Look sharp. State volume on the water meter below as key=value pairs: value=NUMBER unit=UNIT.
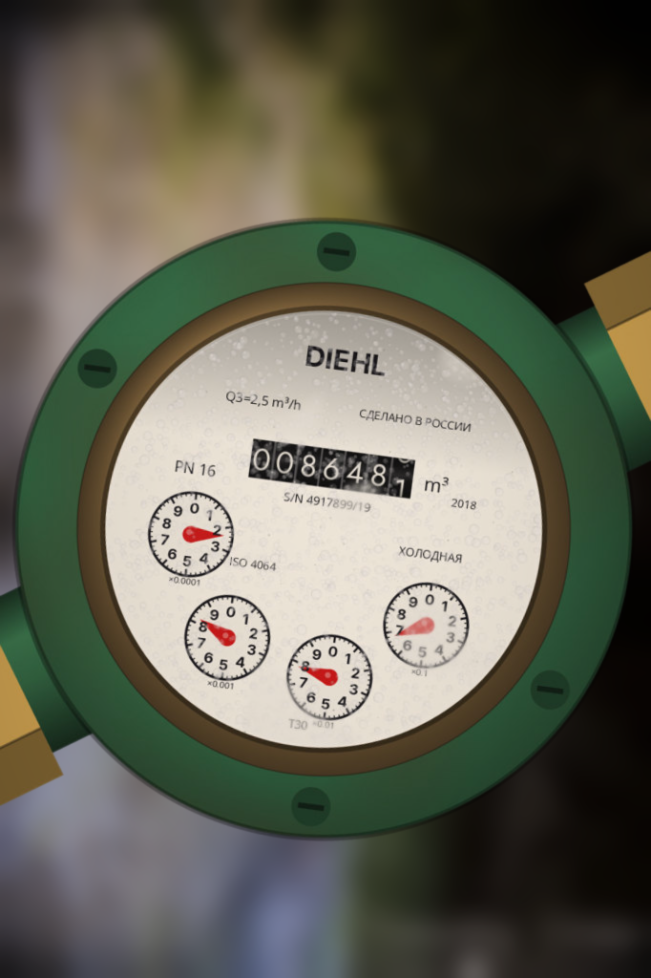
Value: value=86480.6782 unit=m³
